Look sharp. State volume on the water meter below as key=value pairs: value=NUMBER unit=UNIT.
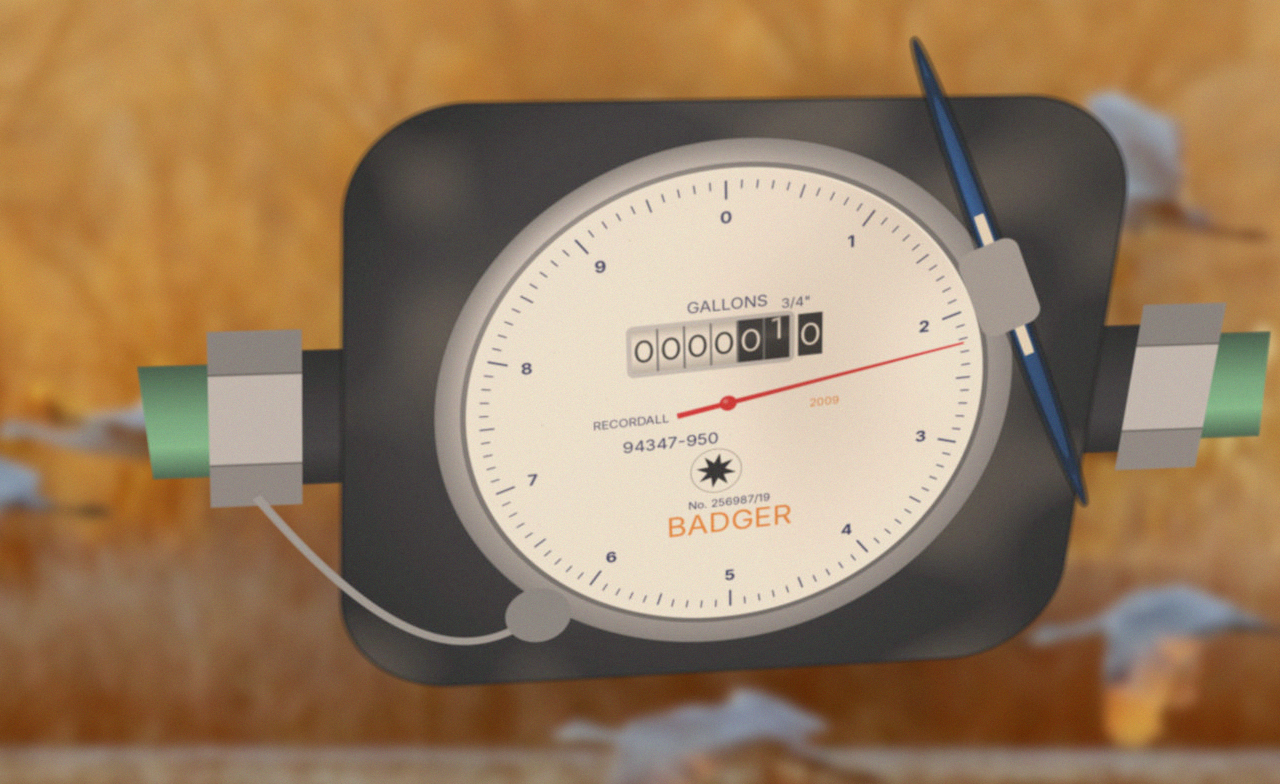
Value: value=12.2 unit=gal
